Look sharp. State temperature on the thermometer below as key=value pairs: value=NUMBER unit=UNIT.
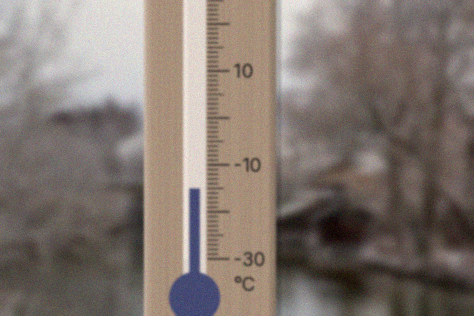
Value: value=-15 unit=°C
